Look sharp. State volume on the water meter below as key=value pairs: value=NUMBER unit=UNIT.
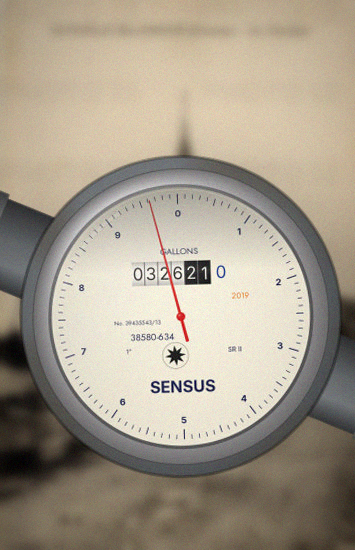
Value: value=326209.6 unit=gal
